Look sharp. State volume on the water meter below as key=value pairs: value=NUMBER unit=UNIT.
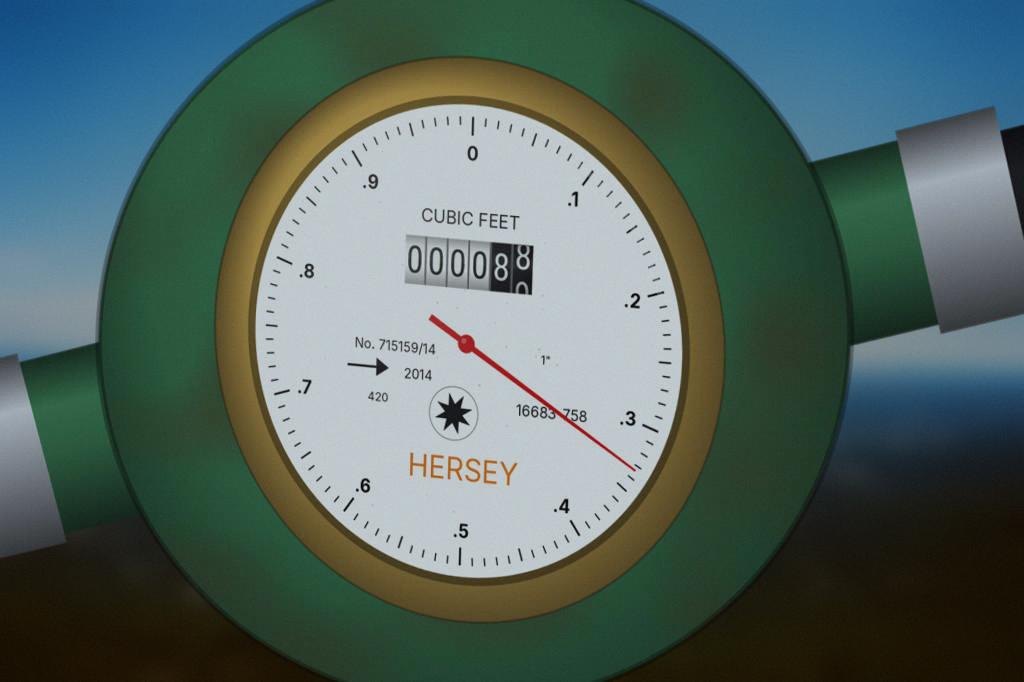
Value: value=88.33 unit=ft³
